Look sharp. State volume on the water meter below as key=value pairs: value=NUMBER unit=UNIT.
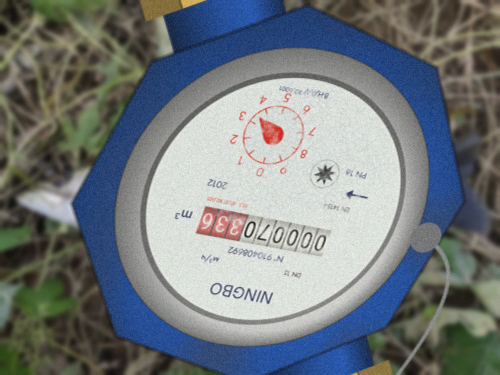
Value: value=70.3363 unit=m³
